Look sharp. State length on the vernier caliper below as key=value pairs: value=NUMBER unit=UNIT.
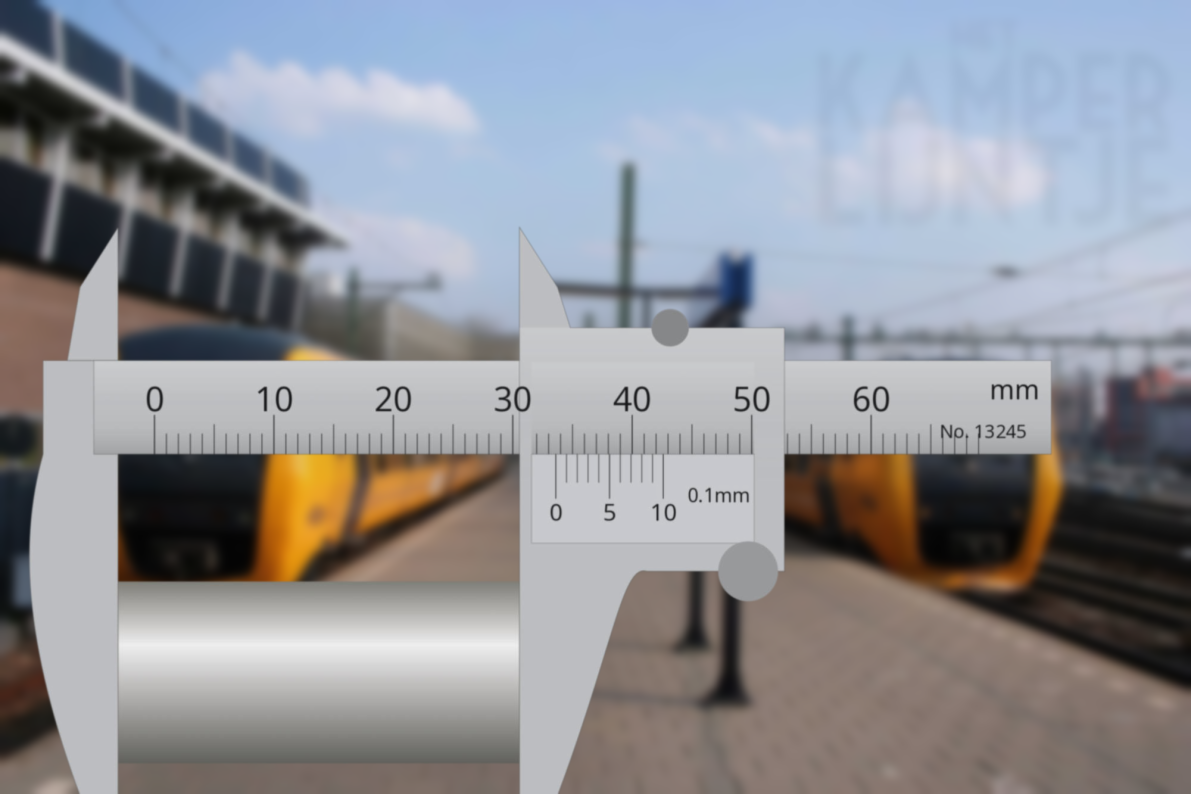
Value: value=33.6 unit=mm
